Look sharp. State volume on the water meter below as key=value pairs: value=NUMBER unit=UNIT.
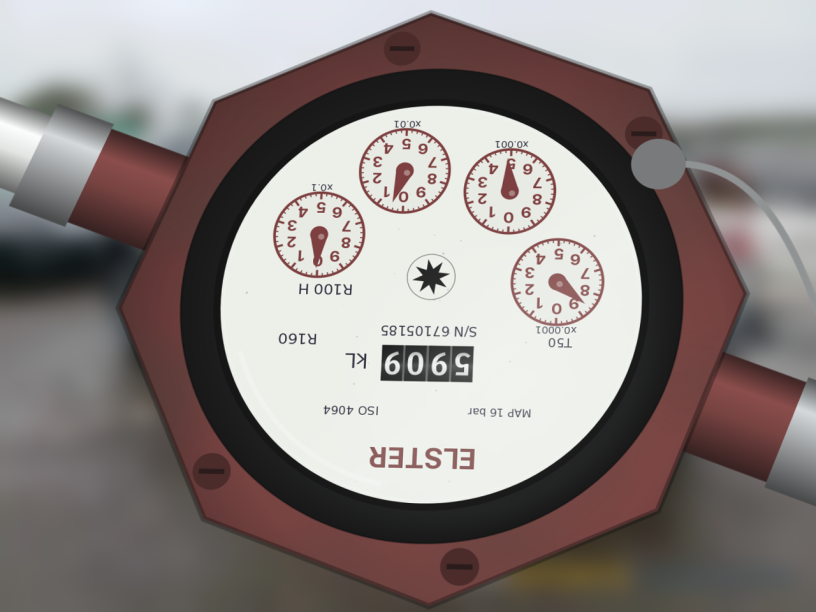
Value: value=5909.0048 unit=kL
